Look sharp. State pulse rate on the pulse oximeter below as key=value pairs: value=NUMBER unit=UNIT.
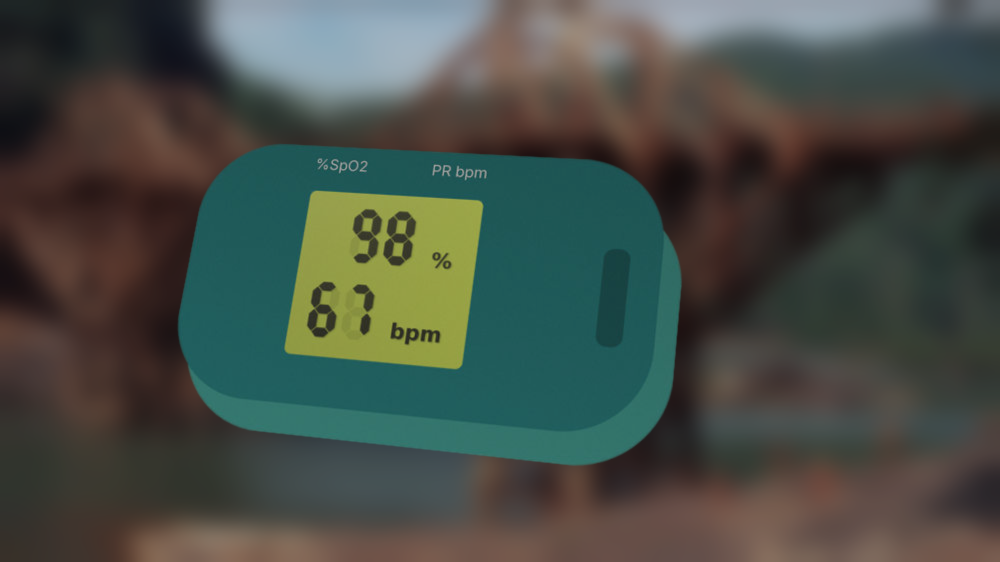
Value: value=67 unit=bpm
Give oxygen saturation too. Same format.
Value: value=98 unit=%
